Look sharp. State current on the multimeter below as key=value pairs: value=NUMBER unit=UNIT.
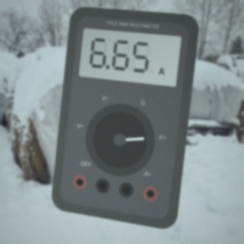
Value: value=6.65 unit=A
